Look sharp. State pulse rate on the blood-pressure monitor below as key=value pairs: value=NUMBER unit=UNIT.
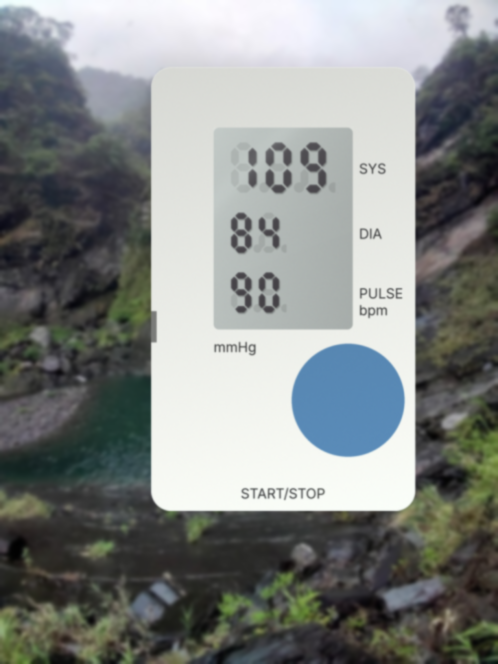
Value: value=90 unit=bpm
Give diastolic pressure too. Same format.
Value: value=84 unit=mmHg
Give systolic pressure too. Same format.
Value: value=109 unit=mmHg
